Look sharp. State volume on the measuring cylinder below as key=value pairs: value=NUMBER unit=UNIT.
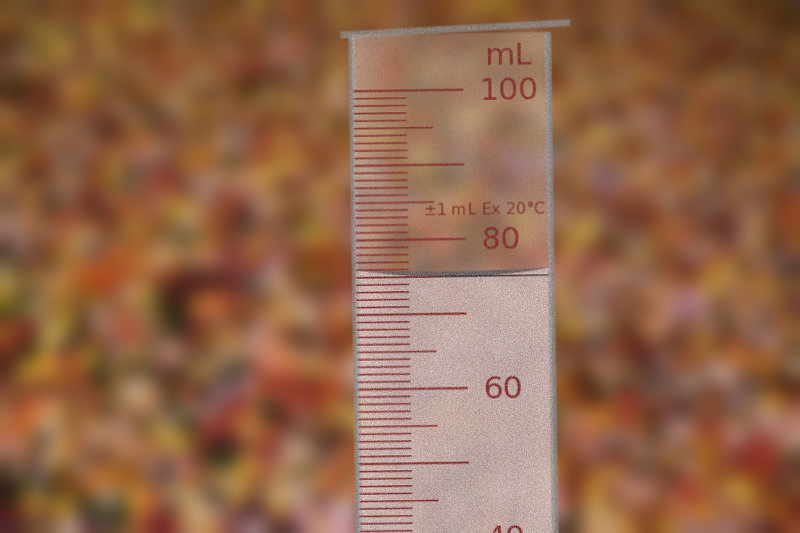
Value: value=75 unit=mL
